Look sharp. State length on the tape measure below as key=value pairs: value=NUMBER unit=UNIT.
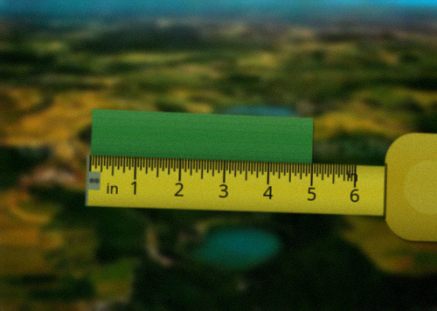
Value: value=5 unit=in
